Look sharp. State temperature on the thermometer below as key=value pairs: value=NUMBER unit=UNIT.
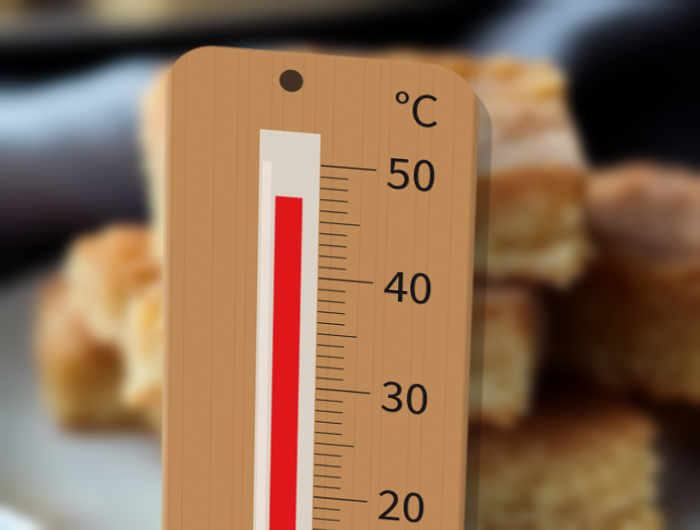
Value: value=47 unit=°C
